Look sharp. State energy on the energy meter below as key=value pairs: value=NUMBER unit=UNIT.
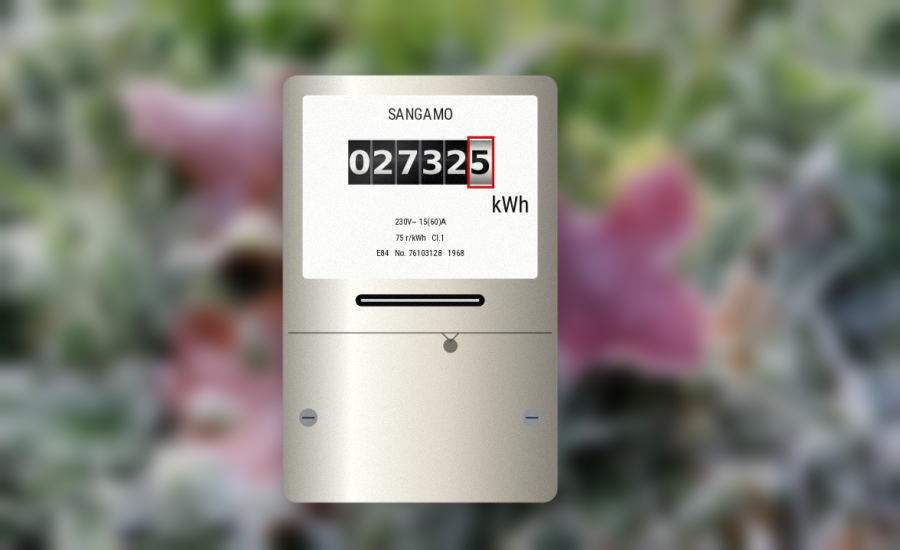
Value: value=2732.5 unit=kWh
